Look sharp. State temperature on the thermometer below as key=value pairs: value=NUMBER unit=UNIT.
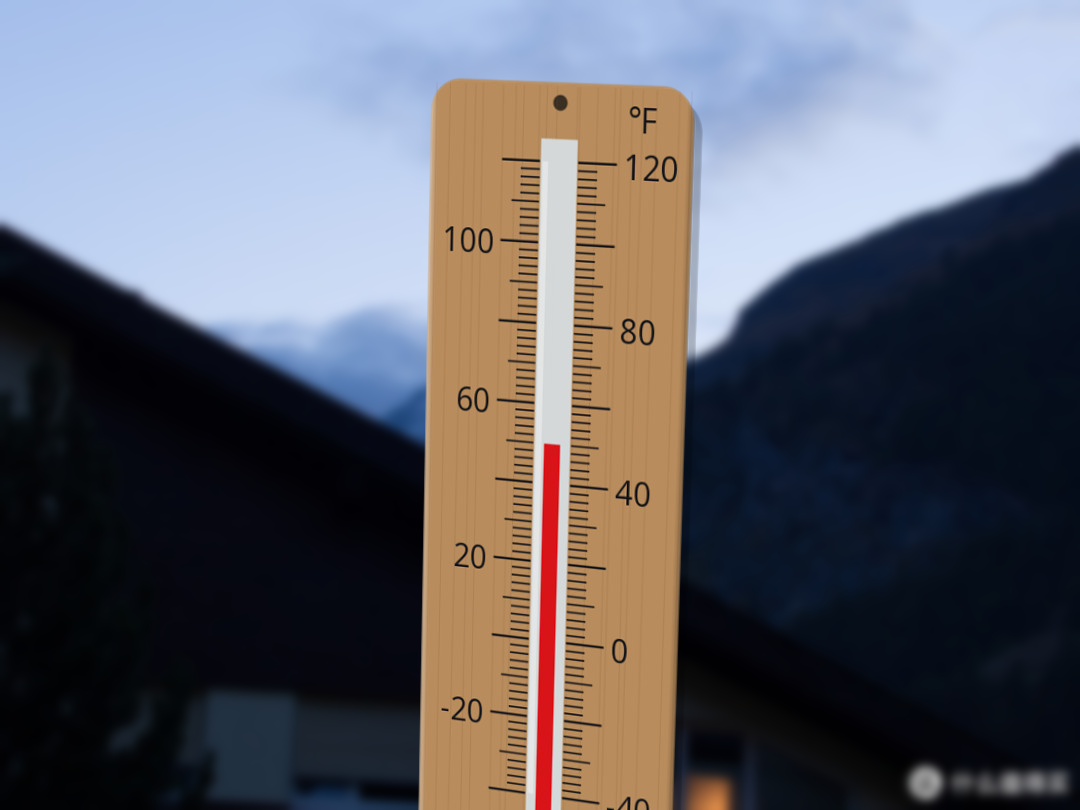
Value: value=50 unit=°F
